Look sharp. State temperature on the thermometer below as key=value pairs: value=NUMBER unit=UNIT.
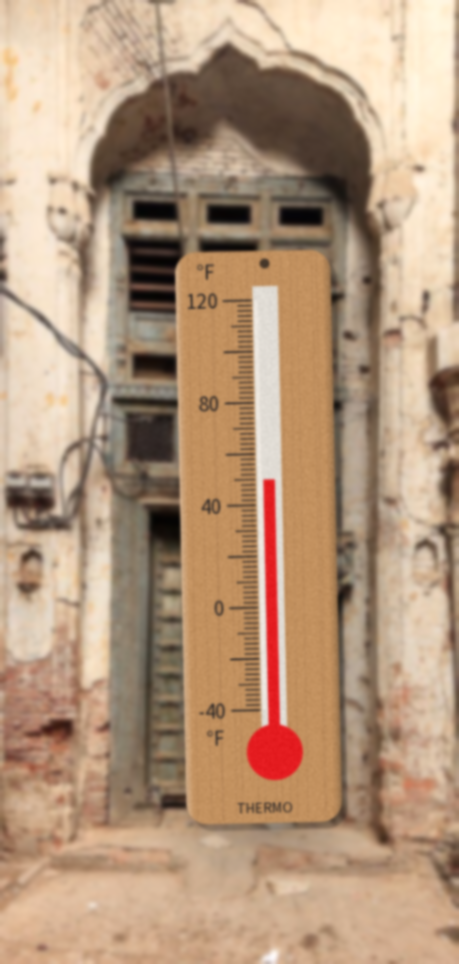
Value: value=50 unit=°F
